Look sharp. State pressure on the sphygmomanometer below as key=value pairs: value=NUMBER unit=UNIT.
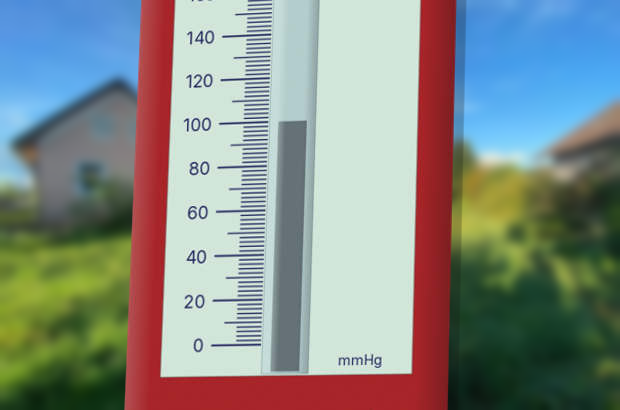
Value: value=100 unit=mmHg
